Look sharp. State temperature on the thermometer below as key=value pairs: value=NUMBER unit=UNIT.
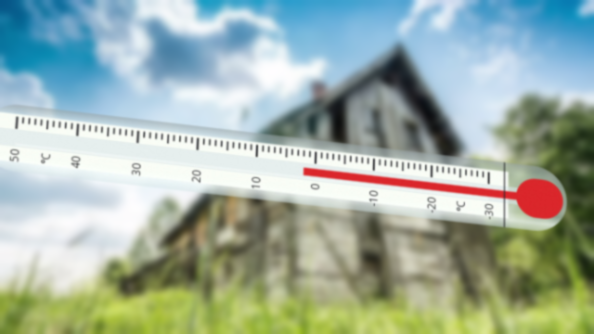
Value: value=2 unit=°C
